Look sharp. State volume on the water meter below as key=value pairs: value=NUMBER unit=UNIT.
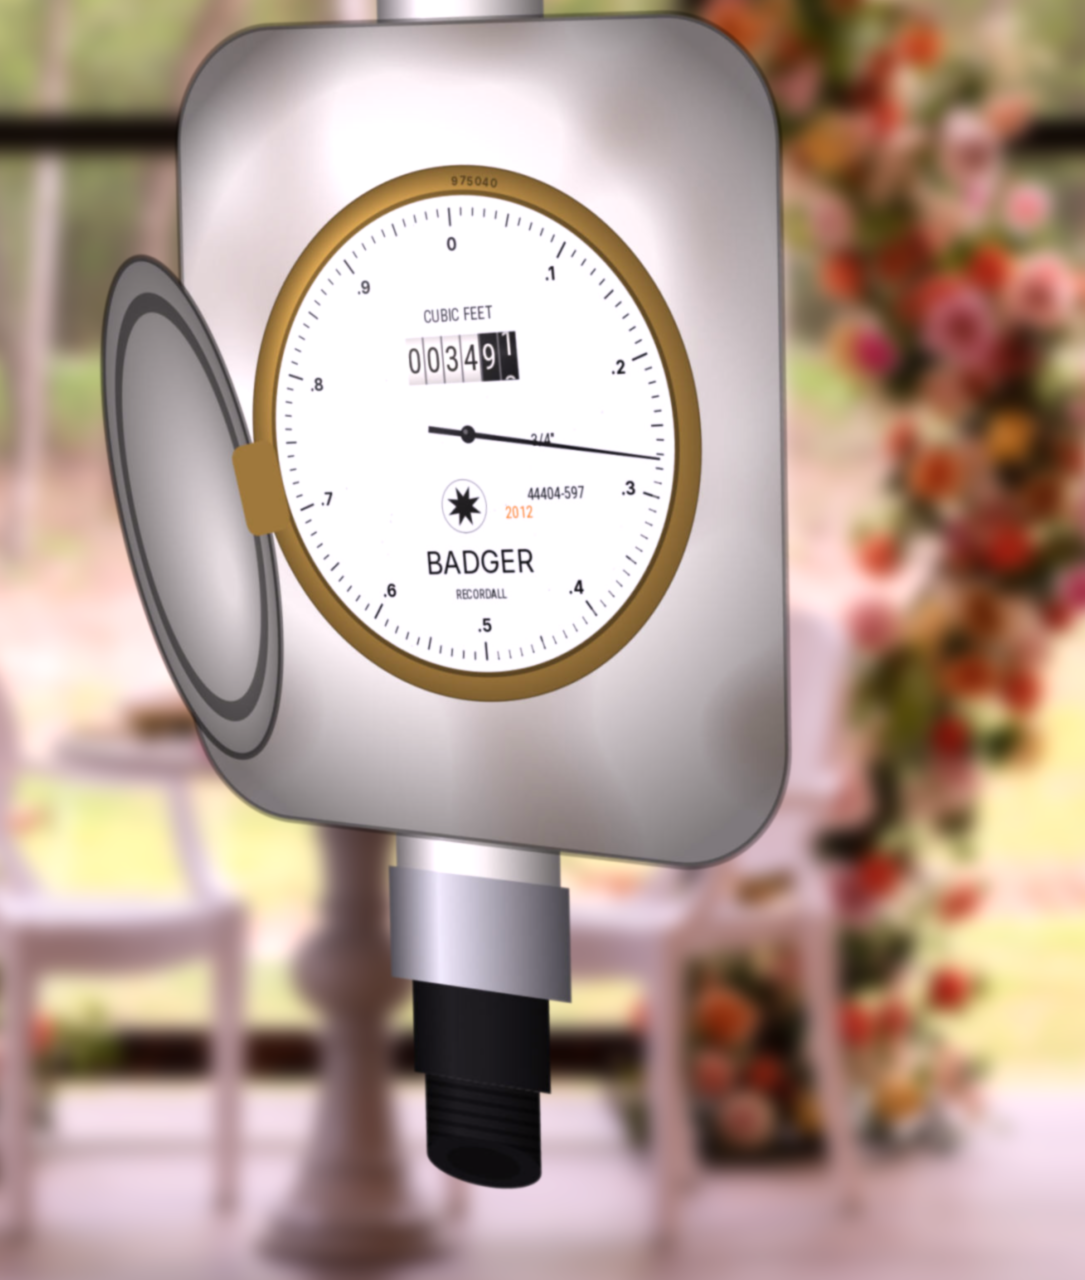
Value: value=3491.27 unit=ft³
